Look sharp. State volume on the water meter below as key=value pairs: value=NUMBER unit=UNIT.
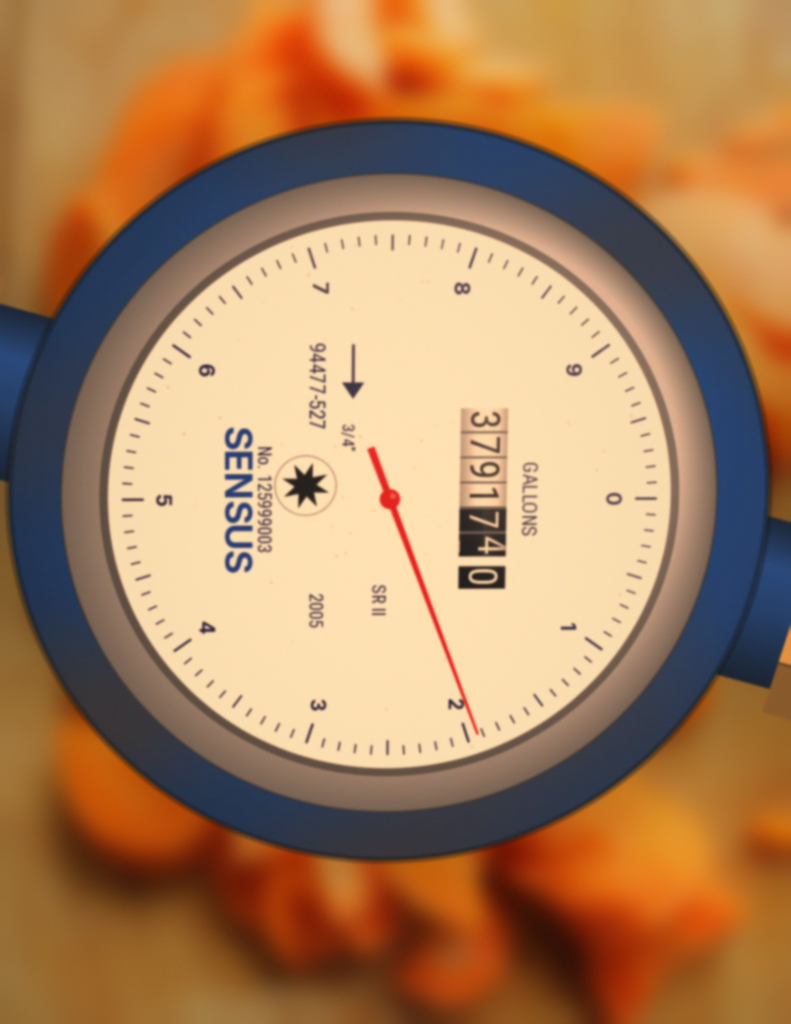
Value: value=3791741.9 unit=gal
